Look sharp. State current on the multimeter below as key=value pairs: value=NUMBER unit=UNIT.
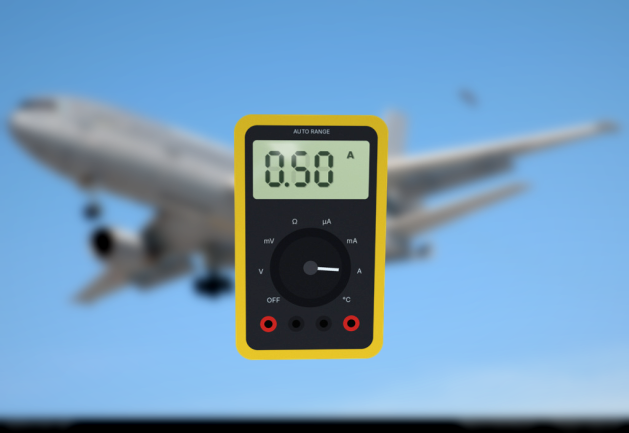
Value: value=0.50 unit=A
